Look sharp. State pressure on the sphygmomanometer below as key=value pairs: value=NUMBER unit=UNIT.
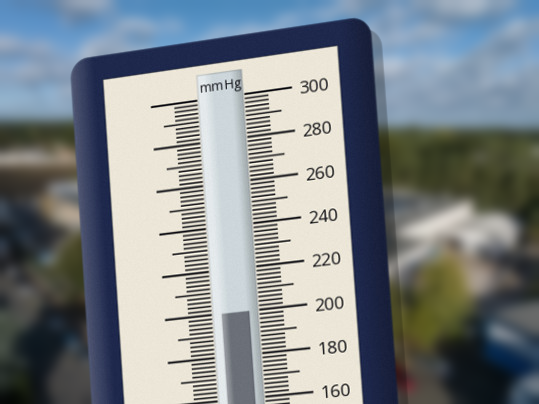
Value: value=200 unit=mmHg
